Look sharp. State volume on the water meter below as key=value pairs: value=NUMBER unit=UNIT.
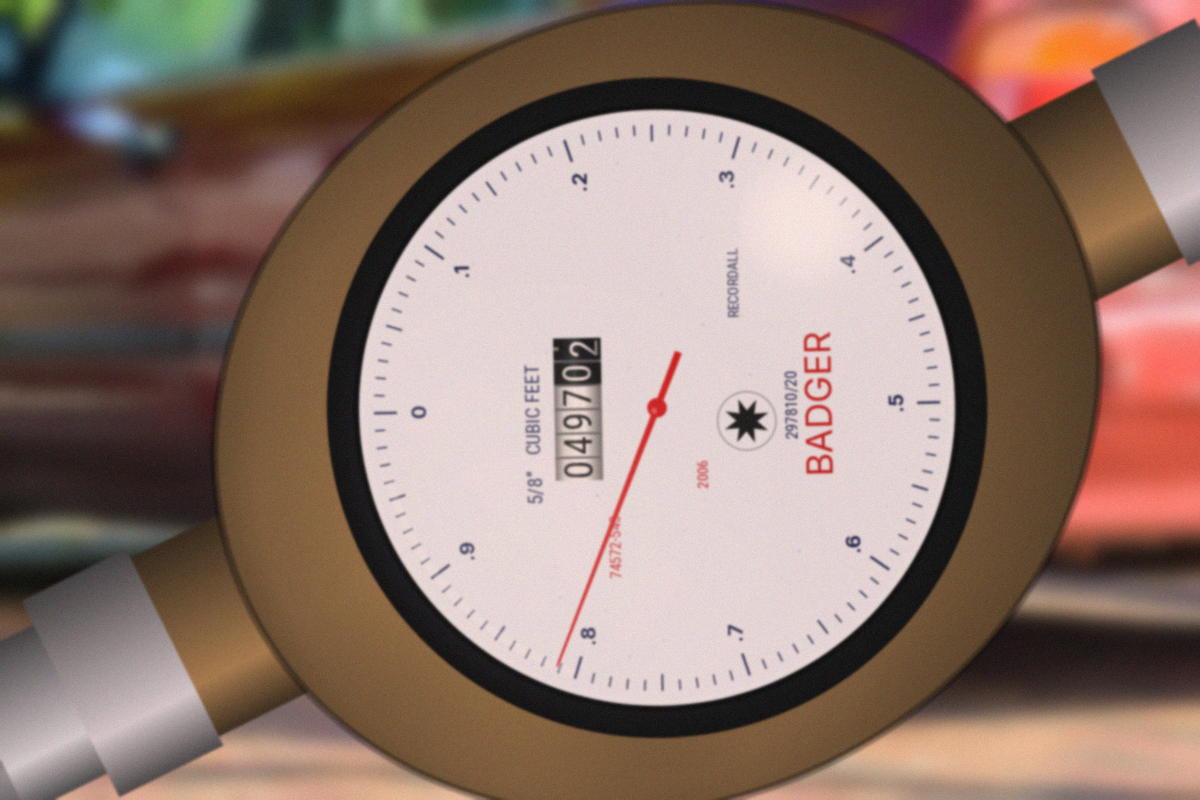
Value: value=49701.81 unit=ft³
